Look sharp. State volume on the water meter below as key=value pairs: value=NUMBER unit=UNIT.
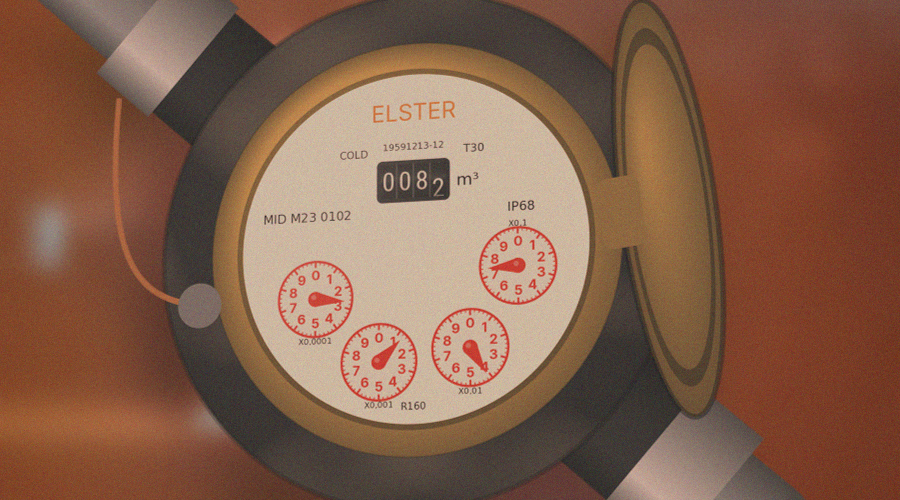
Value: value=81.7412 unit=m³
